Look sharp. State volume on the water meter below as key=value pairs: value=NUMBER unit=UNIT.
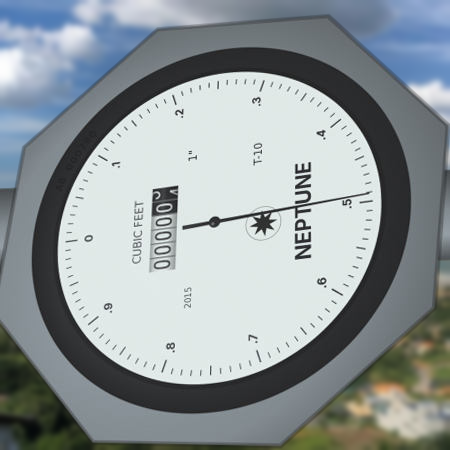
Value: value=3.49 unit=ft³
